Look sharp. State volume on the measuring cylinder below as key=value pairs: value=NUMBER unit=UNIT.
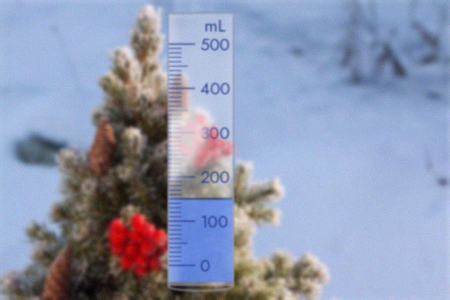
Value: value=150 unit=mL
